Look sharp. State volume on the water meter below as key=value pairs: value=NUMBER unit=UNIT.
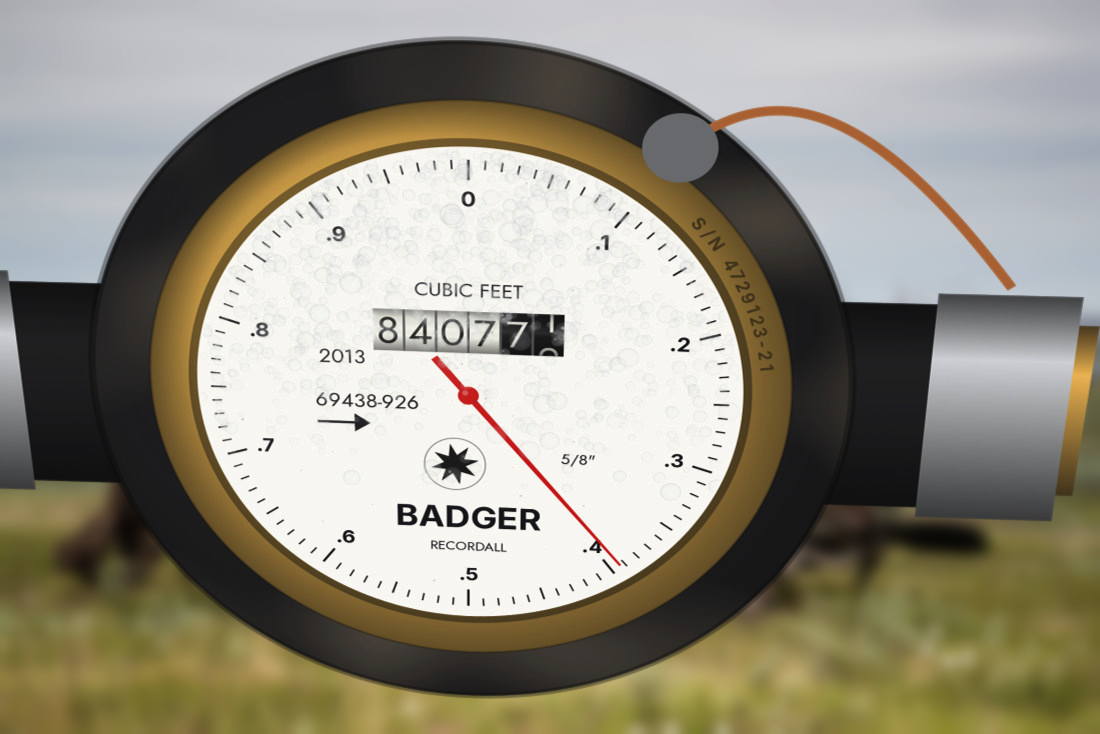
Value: value=840771.39 unit=ft³
